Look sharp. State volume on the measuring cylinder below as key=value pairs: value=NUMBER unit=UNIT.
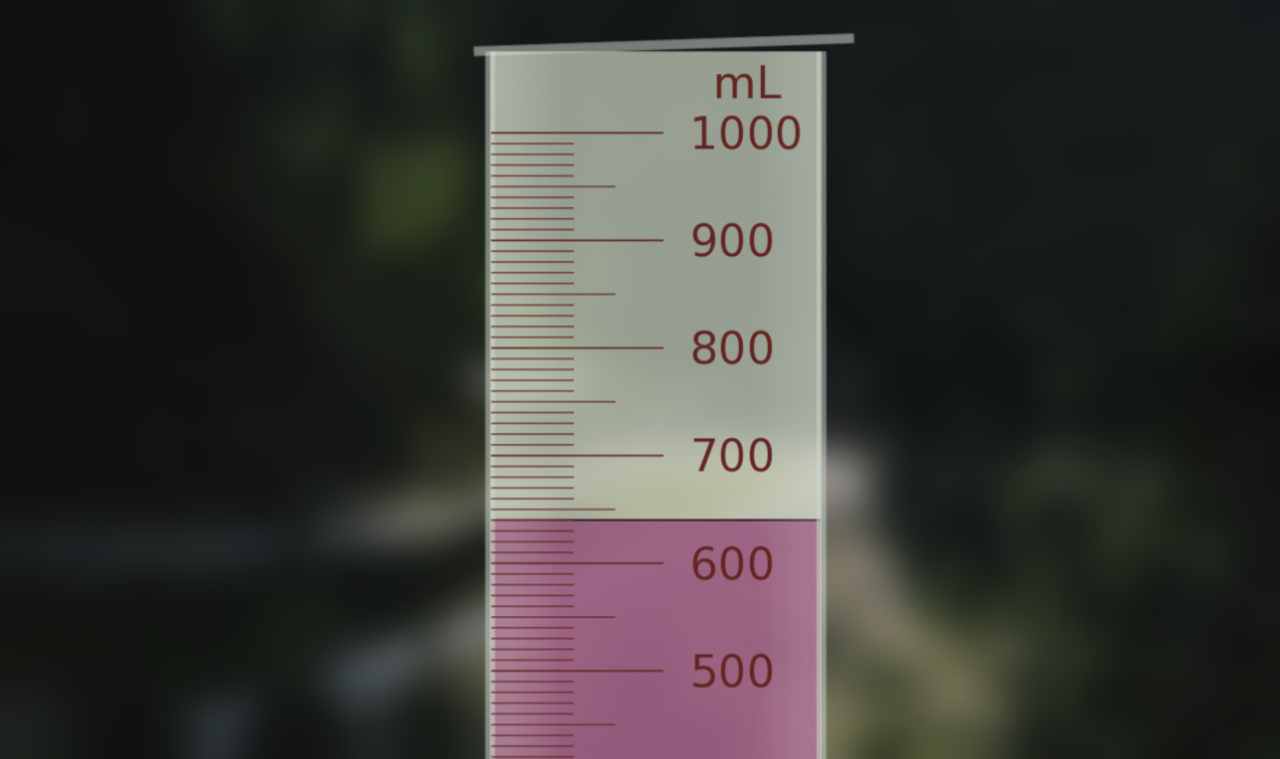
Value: value=640 unit=mL
